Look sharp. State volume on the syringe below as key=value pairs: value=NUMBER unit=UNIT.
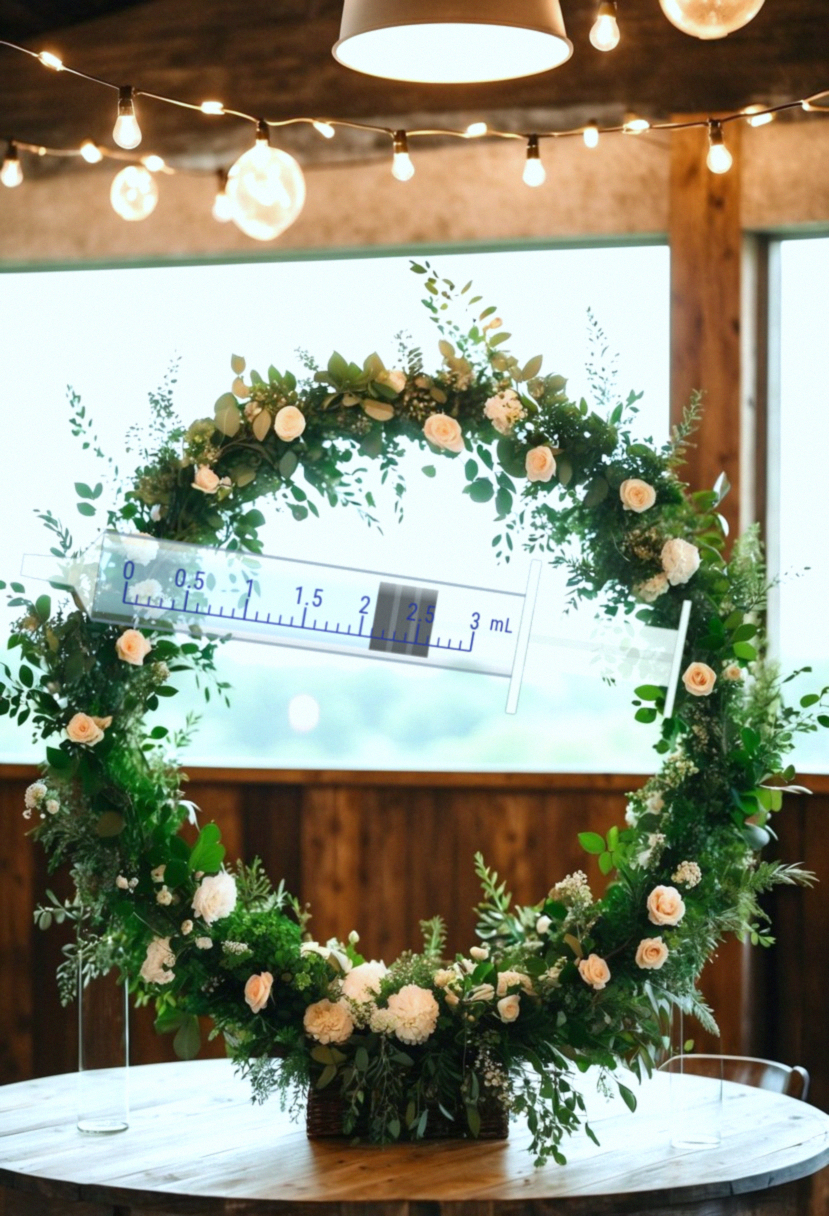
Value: value=2.1 unit=mL
